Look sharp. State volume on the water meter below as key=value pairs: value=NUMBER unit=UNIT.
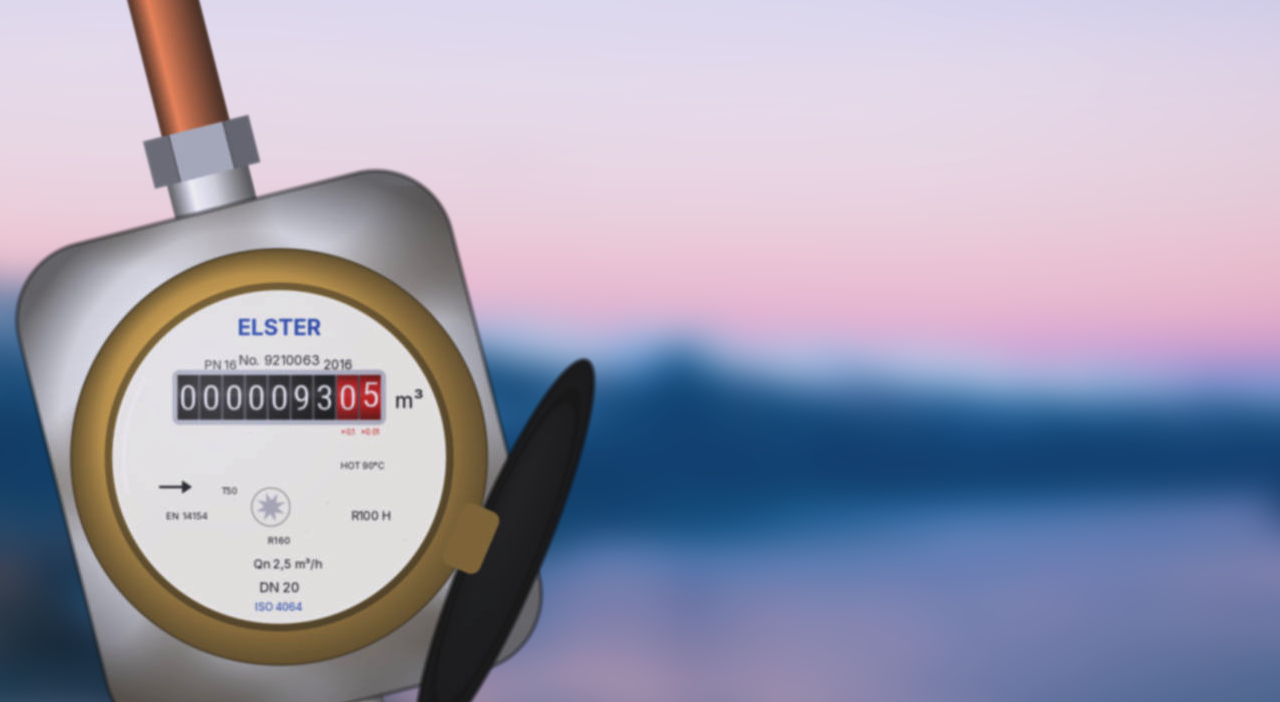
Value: value=93.05 unit=m³
